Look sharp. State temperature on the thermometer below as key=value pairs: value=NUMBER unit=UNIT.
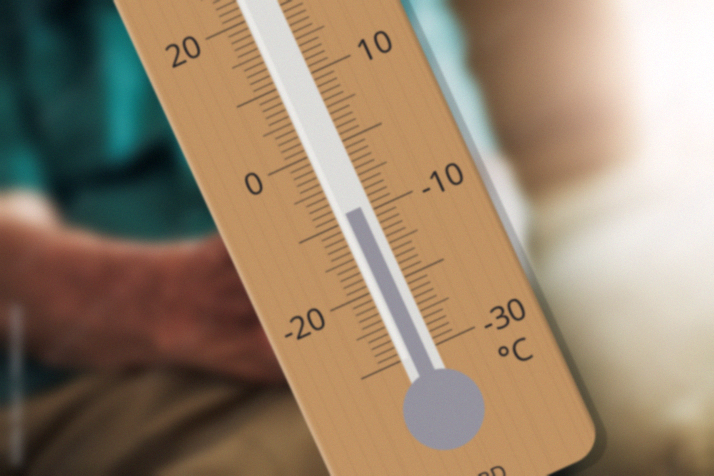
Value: value=-9 unit=°C
